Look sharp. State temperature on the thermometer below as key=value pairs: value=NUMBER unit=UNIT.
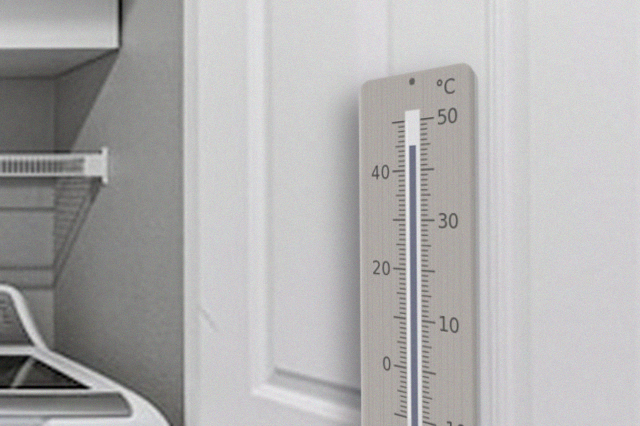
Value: value=45 unit=°C
